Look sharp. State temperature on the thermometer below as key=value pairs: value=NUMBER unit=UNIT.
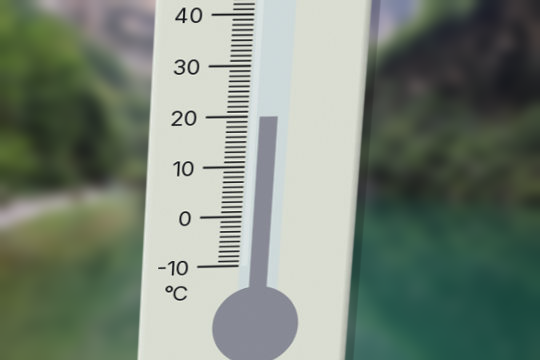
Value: value=20 unit=°C
